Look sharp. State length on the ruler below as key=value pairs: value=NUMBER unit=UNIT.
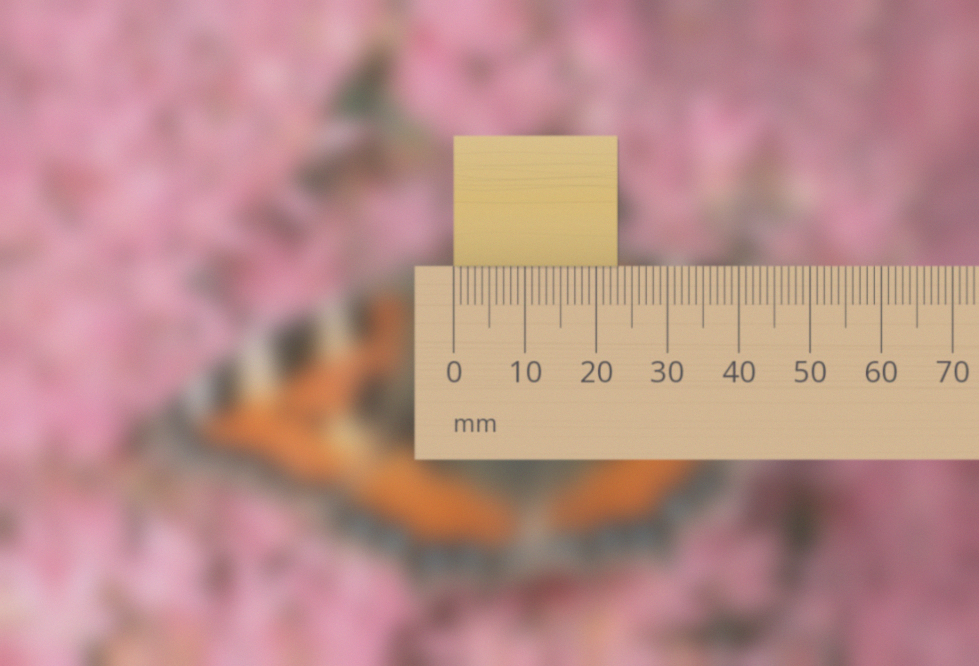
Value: value=23 unit=mm
